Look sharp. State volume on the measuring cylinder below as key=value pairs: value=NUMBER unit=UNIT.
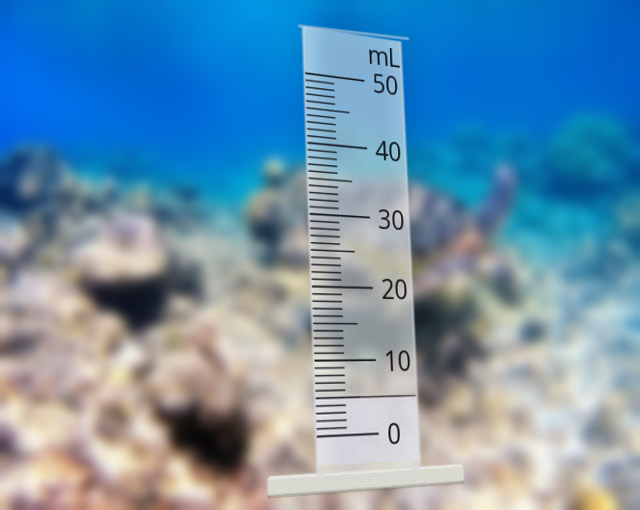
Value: value=5 unit=mL
